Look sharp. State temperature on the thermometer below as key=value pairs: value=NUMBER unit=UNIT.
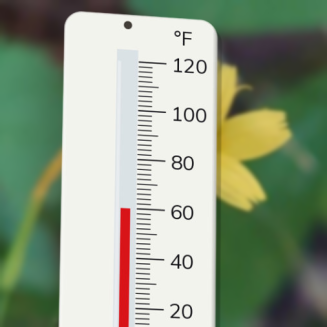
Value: value=60 unit=°F
